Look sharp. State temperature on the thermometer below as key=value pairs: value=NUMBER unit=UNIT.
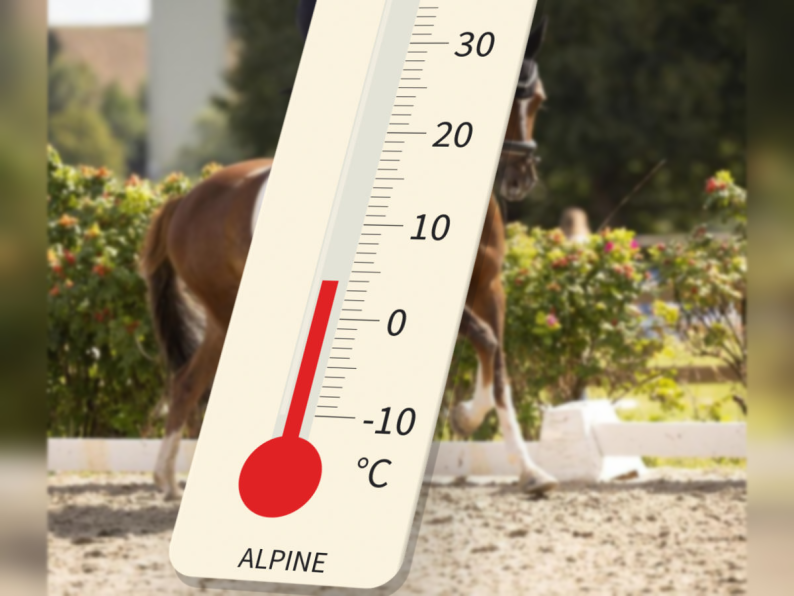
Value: value=4 unit=°C
